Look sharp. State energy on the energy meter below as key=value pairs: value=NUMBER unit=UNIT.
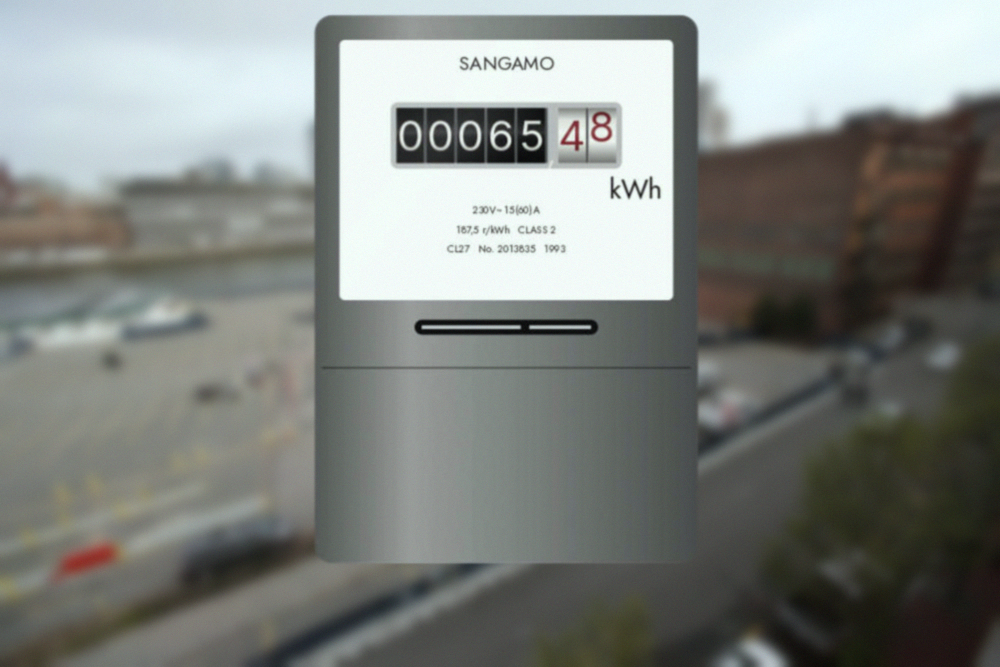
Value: value=65.48 unit=kWh
